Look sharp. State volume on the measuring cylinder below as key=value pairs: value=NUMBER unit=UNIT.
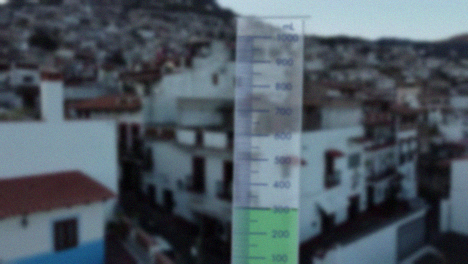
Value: value=300 unit=mL
